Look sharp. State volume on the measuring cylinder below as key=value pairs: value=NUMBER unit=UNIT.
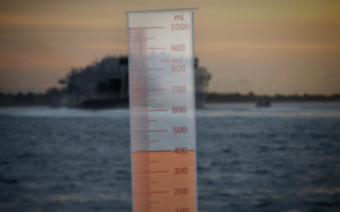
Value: value=400 unit=mL
